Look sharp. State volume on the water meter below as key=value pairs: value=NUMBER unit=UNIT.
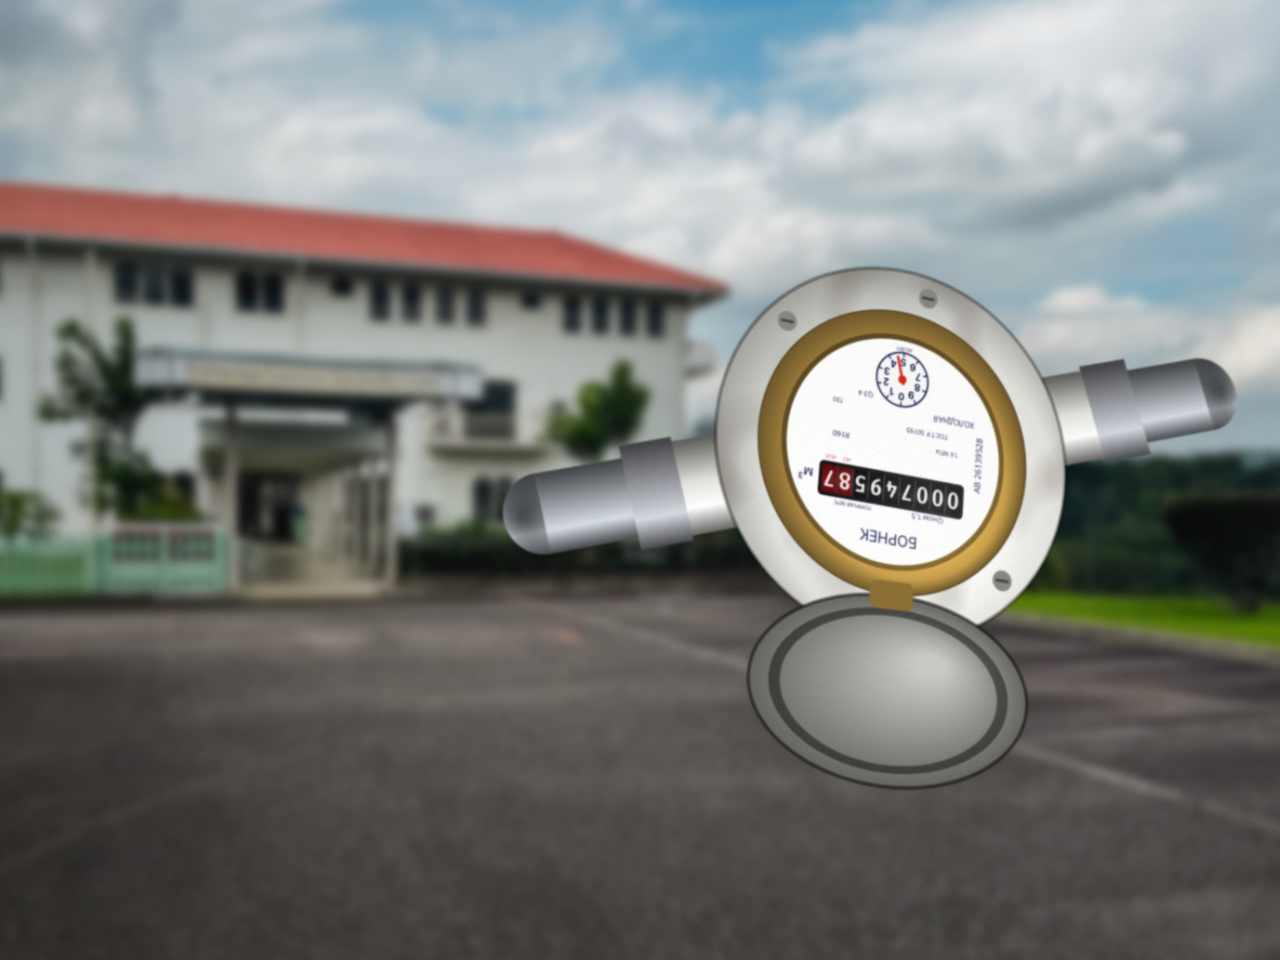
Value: value=7495.874 unit=m³
